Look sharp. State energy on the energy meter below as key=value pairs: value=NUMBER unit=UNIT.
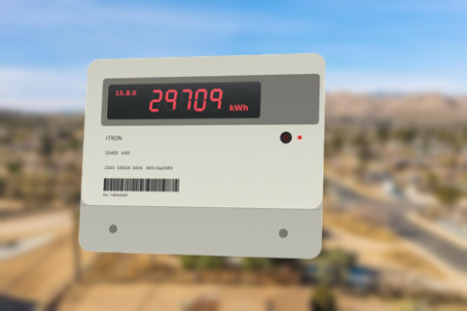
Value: value=29709 unit=kWh
